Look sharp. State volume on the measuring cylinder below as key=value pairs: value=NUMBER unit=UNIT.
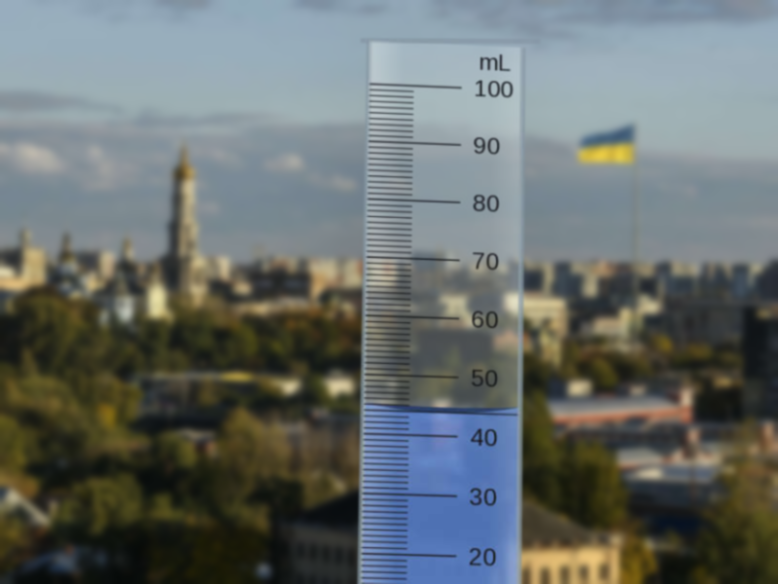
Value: value=44 unit=mL
